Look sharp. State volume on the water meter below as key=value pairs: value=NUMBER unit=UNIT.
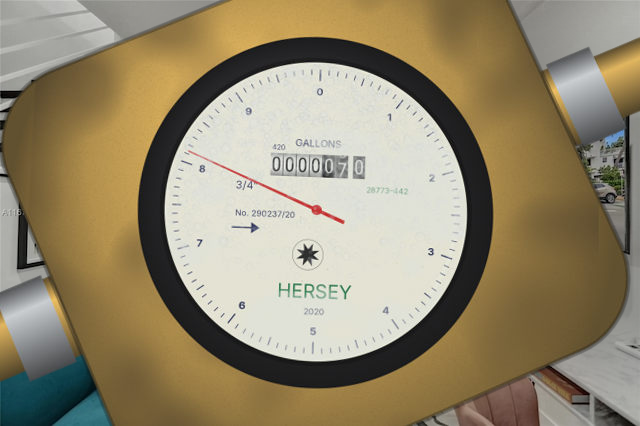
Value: value=68.1 unit=gal
